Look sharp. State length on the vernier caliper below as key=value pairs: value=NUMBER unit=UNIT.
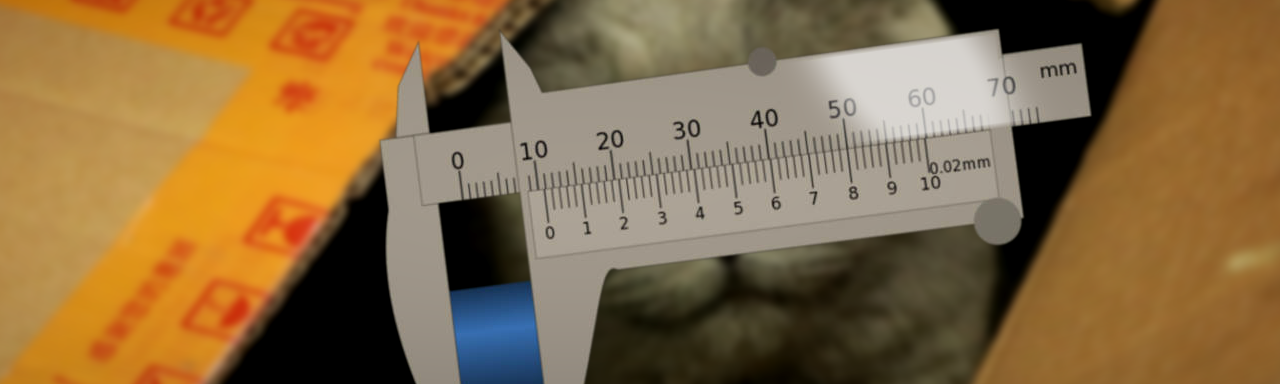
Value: value=10.8 unit=mm
